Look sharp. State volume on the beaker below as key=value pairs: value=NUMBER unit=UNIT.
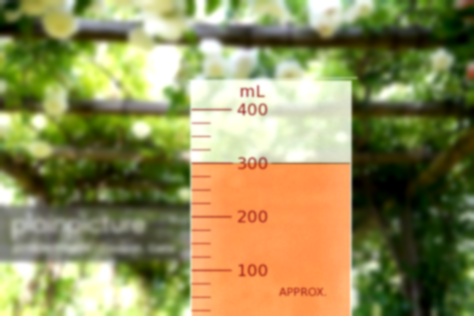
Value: value=300 unit=mL
